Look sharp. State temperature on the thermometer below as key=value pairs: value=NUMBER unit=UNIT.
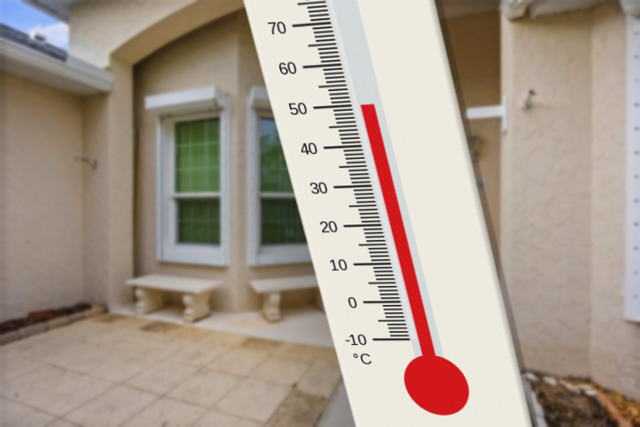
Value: value=50 unit=°C
